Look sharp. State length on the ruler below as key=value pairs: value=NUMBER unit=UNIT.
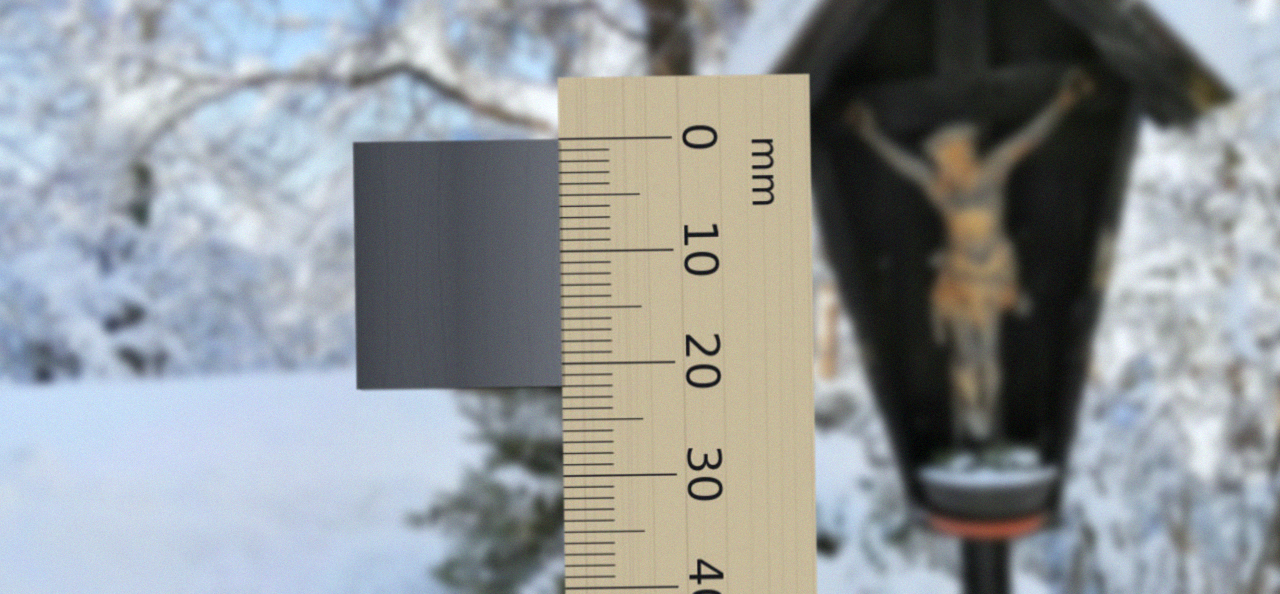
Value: value=22 unit=mm
